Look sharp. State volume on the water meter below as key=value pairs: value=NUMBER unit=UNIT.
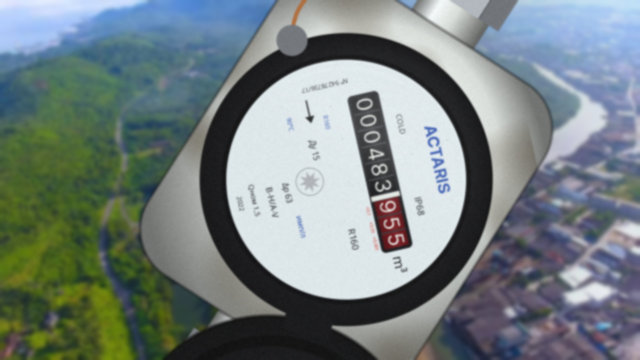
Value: value=483.955 unit=m³
